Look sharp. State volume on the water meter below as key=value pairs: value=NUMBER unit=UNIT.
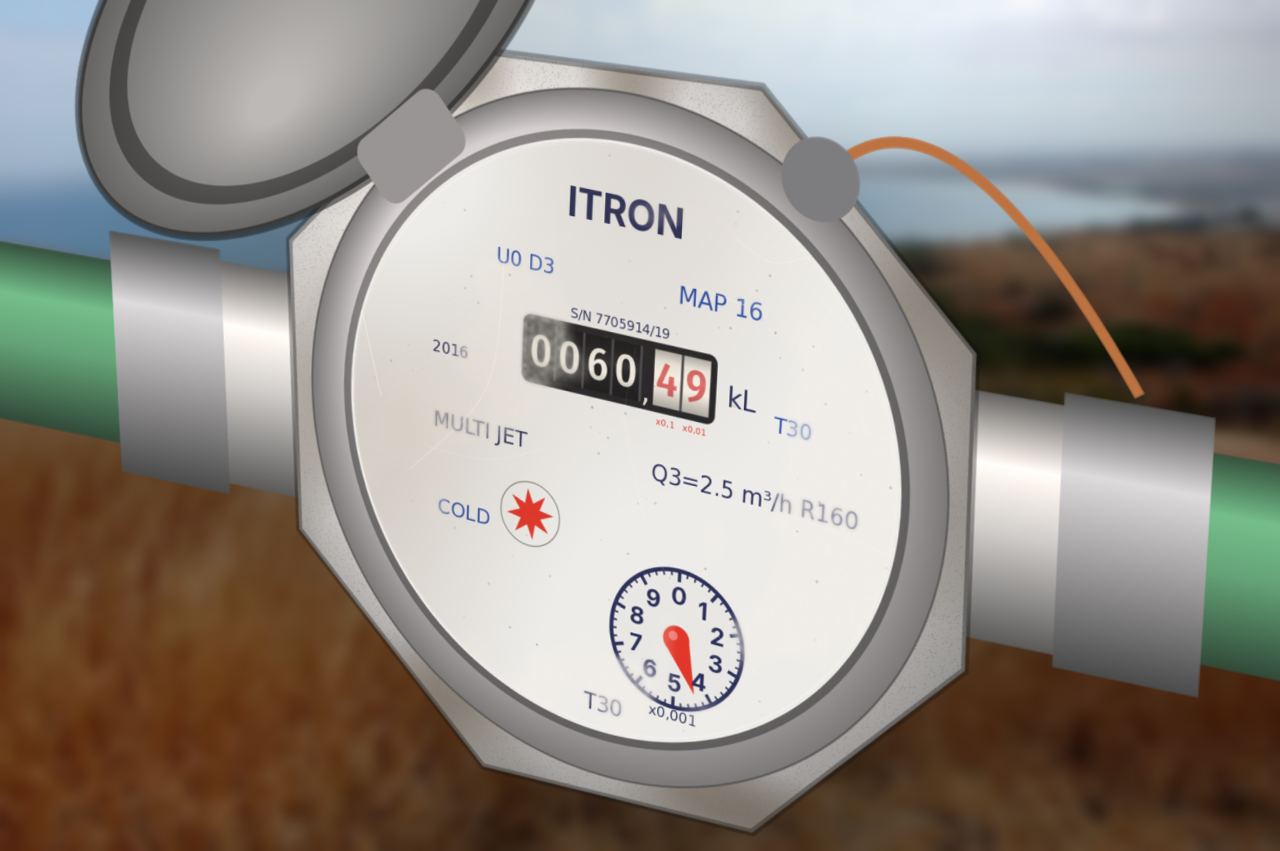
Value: value=60.494 unit=kL
